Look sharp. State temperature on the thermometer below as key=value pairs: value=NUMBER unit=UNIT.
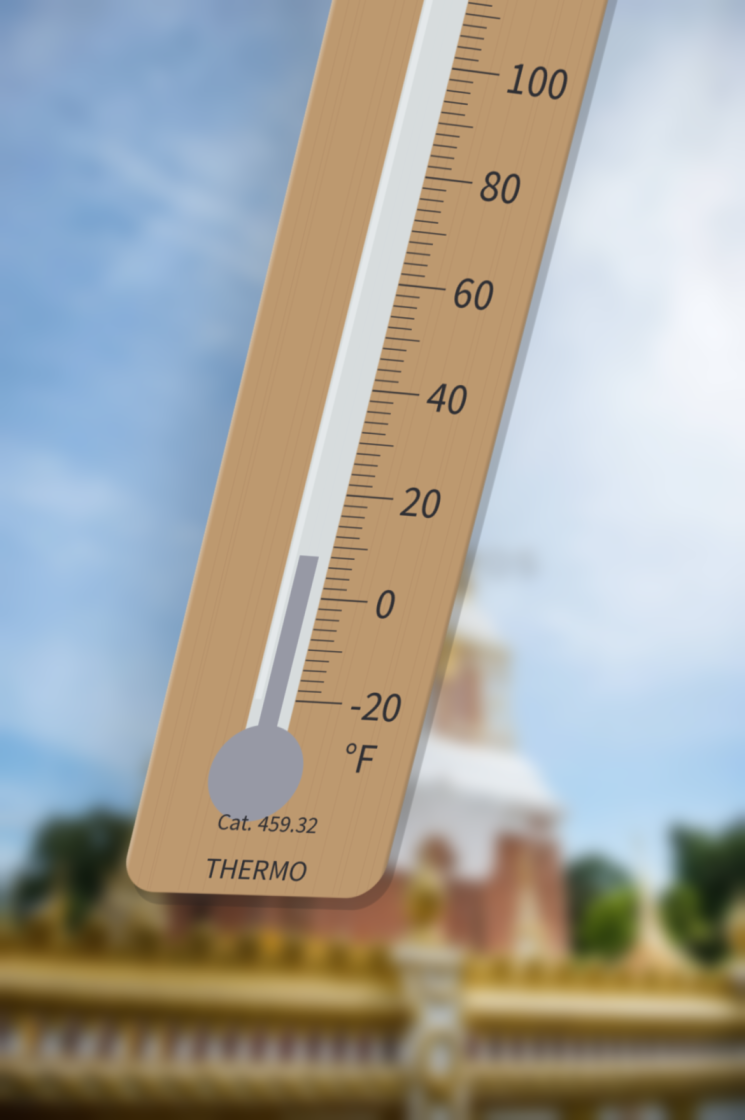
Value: value=8 unit=°F
